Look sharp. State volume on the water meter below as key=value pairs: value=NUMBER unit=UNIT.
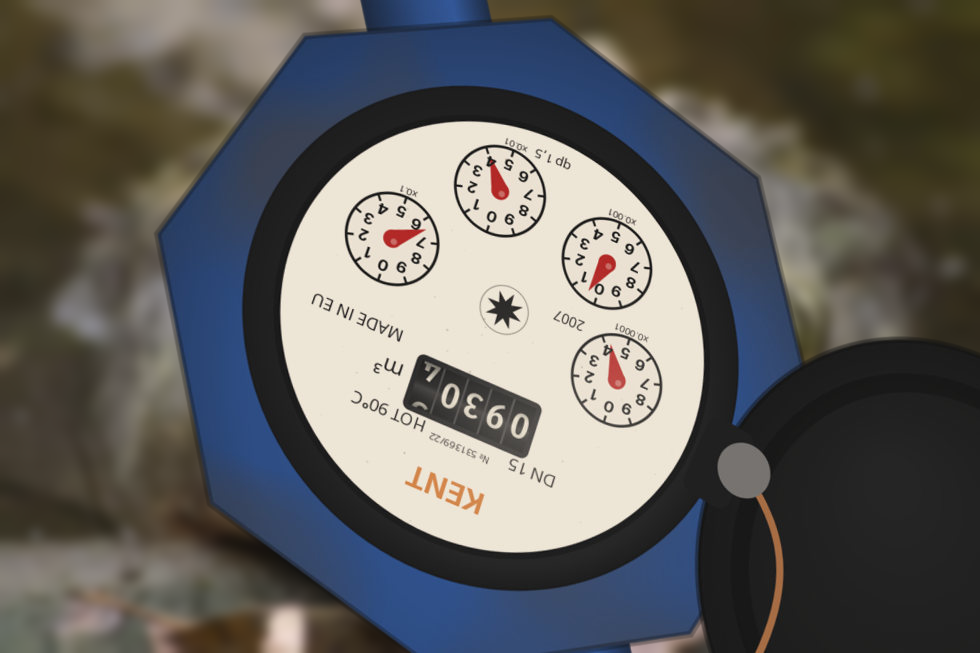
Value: value=9303.6404 unit=m³
